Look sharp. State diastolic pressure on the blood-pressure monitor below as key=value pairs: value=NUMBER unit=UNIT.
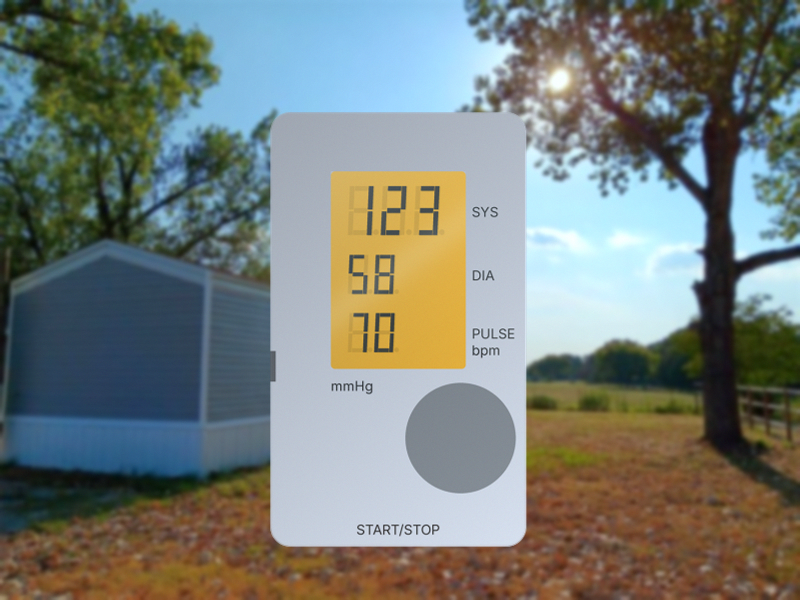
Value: value=58 unit=mmHg
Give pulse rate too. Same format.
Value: value=70 unit=bpm
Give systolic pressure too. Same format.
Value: value=123 unit=mmHg
